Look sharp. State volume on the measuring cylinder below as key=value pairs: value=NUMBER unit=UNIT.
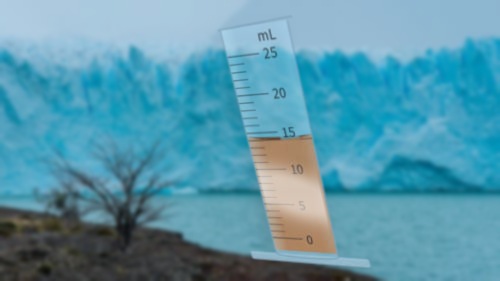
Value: value=14 unit=mL
